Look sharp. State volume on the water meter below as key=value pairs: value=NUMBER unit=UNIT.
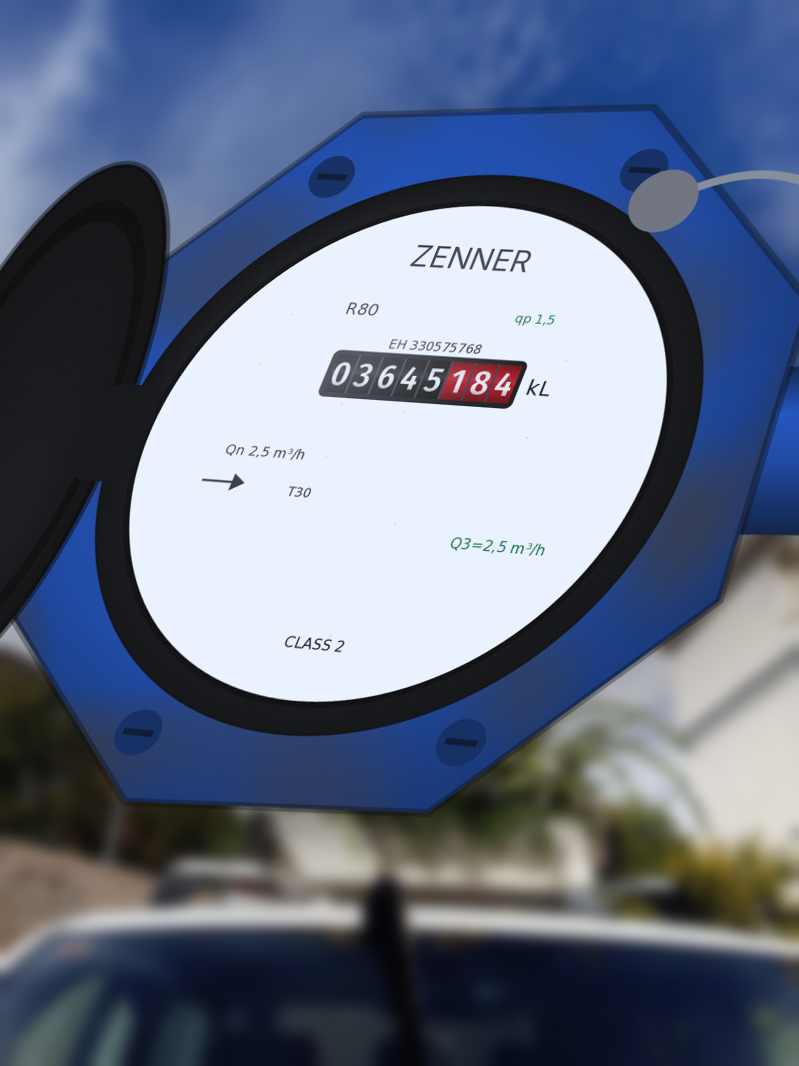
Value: value=3645.184 unit=kL
